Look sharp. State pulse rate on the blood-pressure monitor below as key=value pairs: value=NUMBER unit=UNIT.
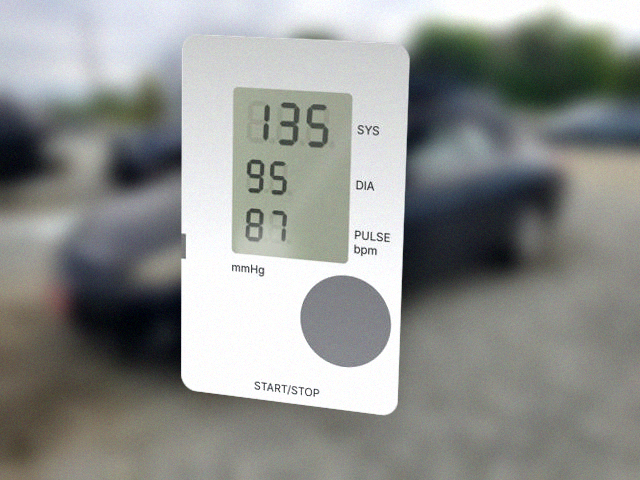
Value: value=87 unit=bpm
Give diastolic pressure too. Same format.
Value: value=95 unit=mmHg
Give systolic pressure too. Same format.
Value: value=135 unit=mmHg
